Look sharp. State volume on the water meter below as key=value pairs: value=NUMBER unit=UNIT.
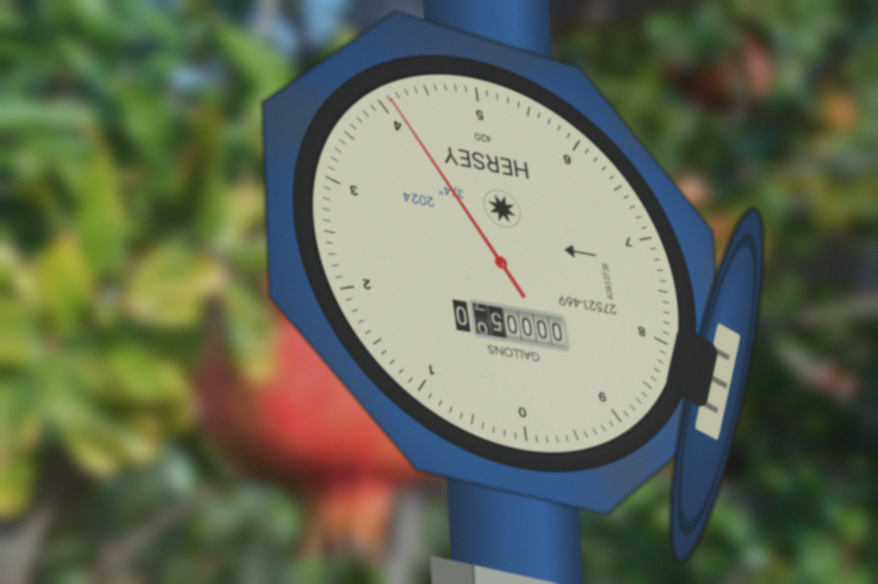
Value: value=564.1 unit=gal
